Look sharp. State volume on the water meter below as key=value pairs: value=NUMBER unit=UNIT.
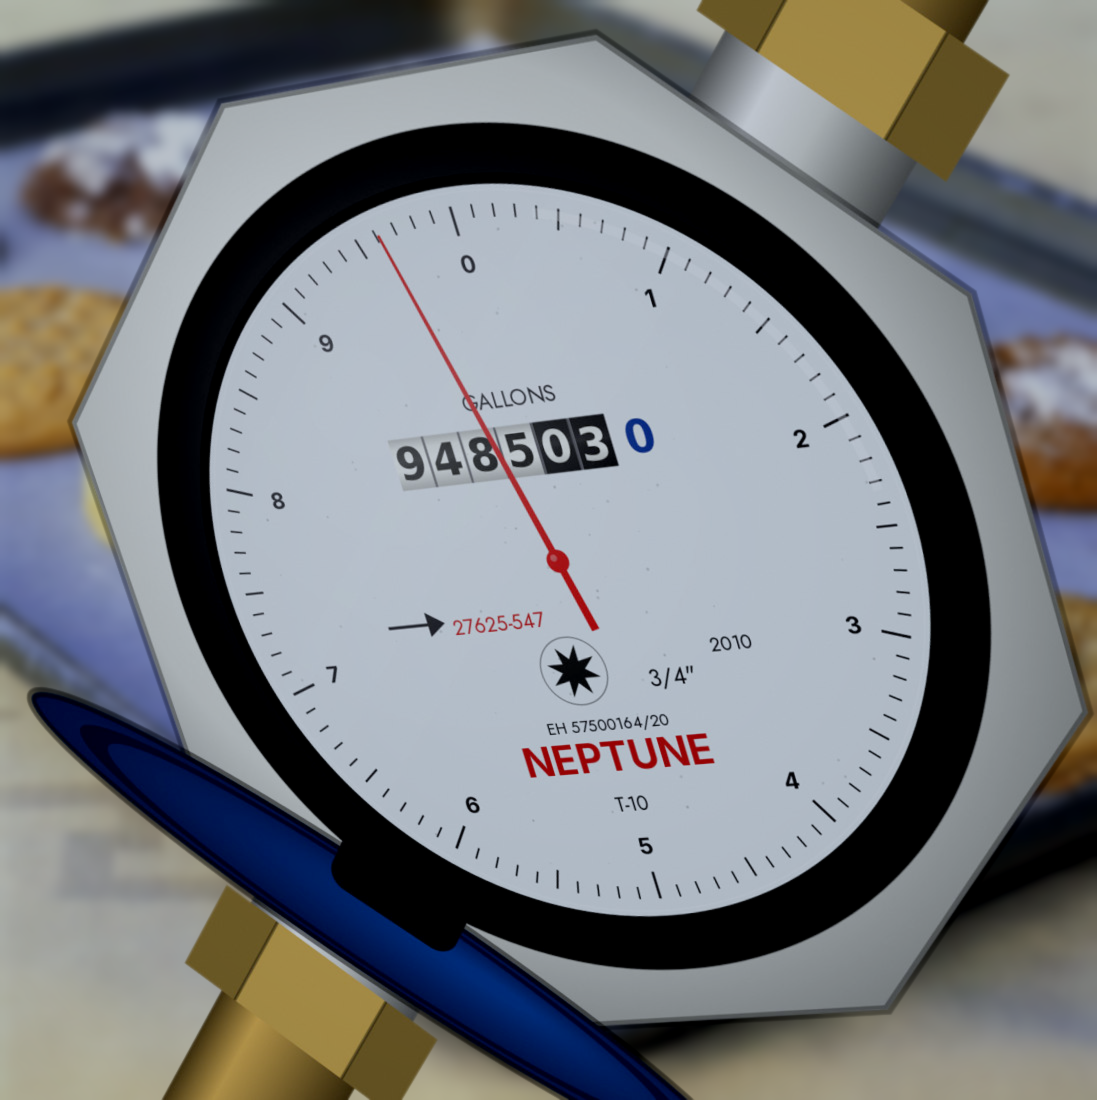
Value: value=9485029.6 unit=gal
